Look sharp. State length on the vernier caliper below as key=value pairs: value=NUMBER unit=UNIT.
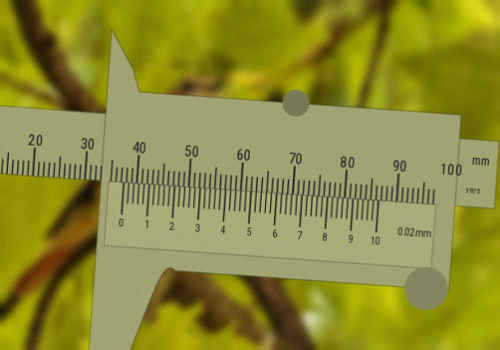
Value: value=37.5 unit=mm
